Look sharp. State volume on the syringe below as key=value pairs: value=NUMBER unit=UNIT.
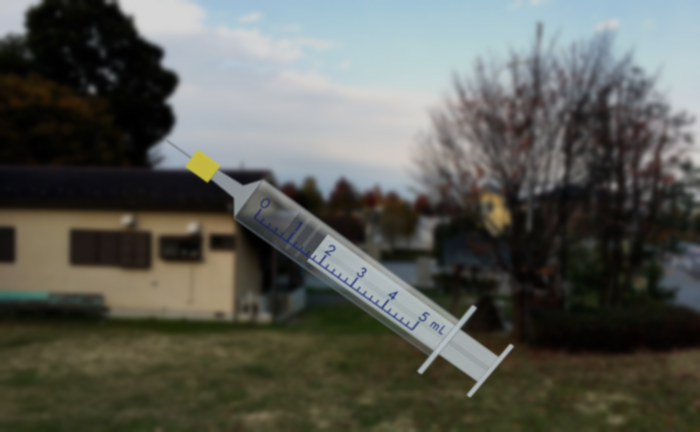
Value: value=0.8 unit=mL
